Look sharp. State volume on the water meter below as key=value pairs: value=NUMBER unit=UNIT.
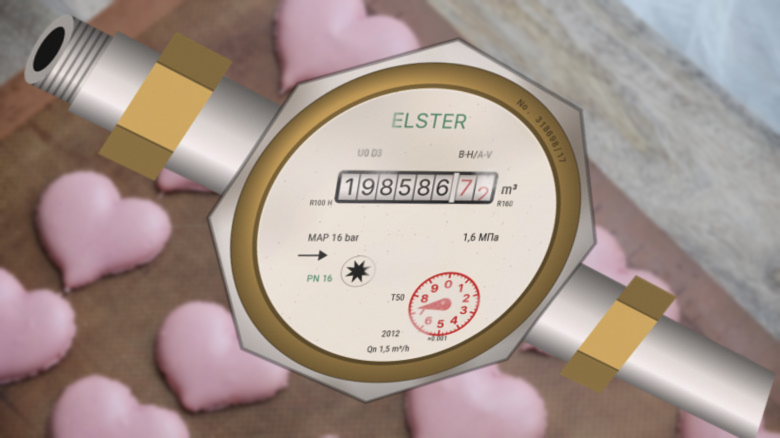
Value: value=198586.717 unit=m³
